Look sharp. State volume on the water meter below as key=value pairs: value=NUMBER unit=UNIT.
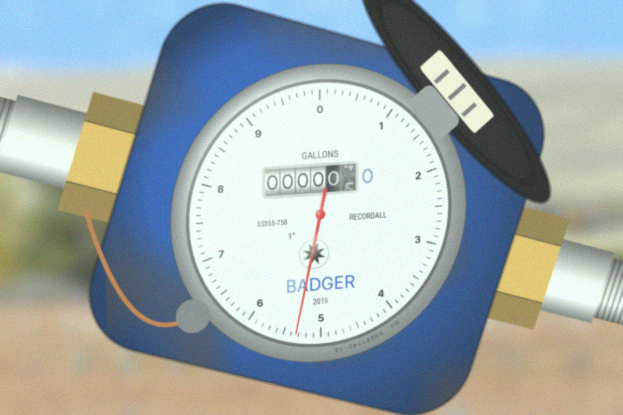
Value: value=45.3 unit=gal
